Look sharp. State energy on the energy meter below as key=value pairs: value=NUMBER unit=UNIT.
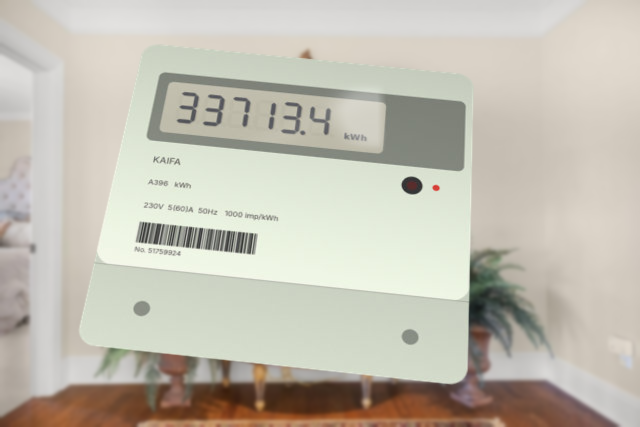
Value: value=33713.4 unit=kWh
